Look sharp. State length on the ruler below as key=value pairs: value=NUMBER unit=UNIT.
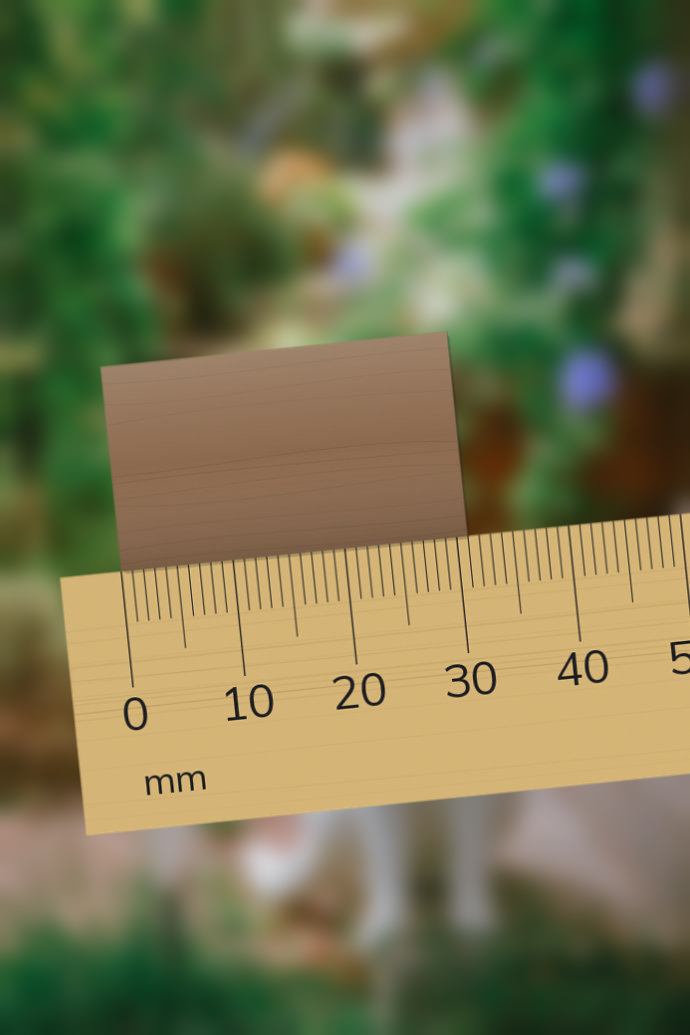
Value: value=31 unit=mm
